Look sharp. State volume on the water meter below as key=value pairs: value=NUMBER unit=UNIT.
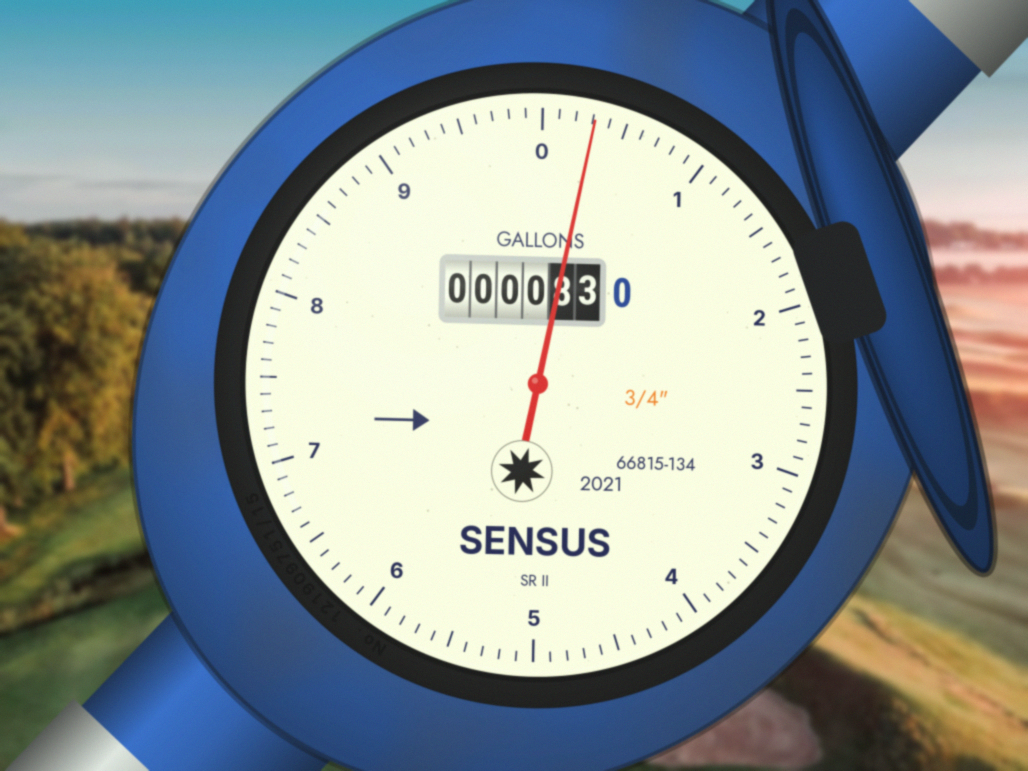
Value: value=830.3 unit=gal
